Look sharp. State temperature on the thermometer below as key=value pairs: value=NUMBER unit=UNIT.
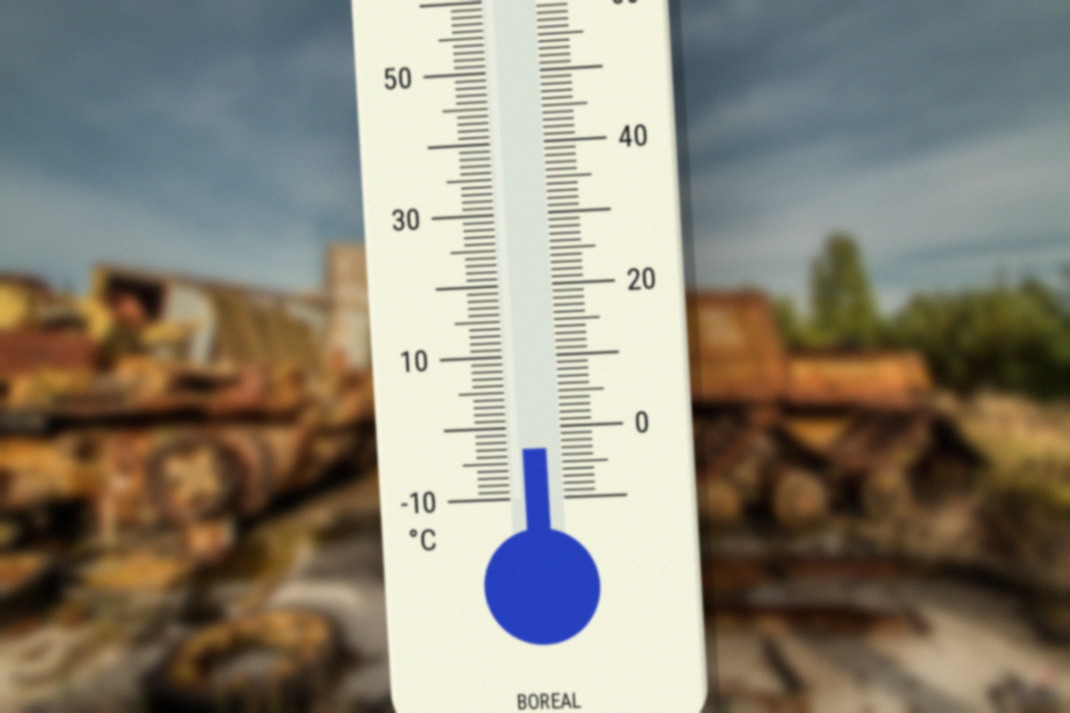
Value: value=-3 unit=°C
